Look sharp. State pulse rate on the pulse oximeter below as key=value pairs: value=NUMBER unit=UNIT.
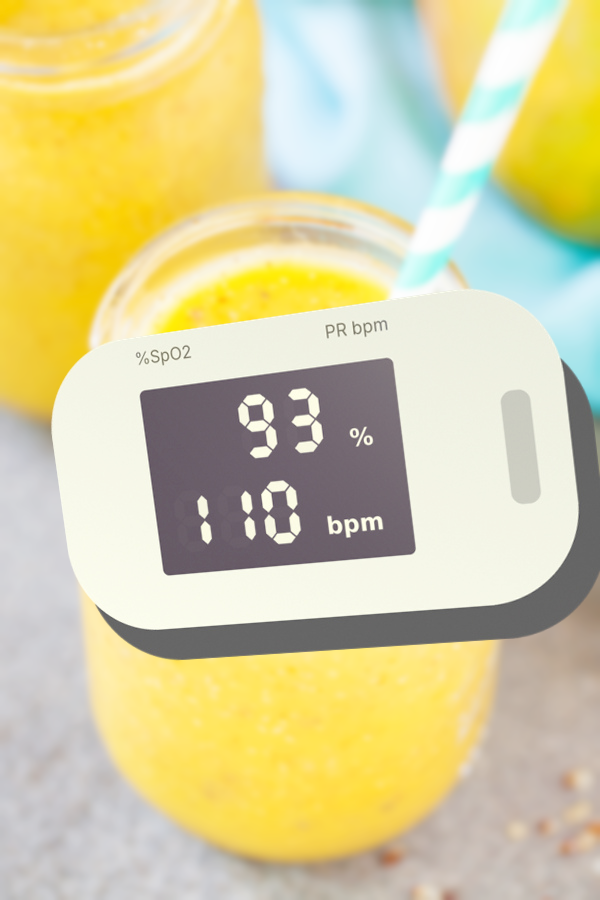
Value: value=110 unit=bpm
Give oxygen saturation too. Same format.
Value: value=93 unit=%
